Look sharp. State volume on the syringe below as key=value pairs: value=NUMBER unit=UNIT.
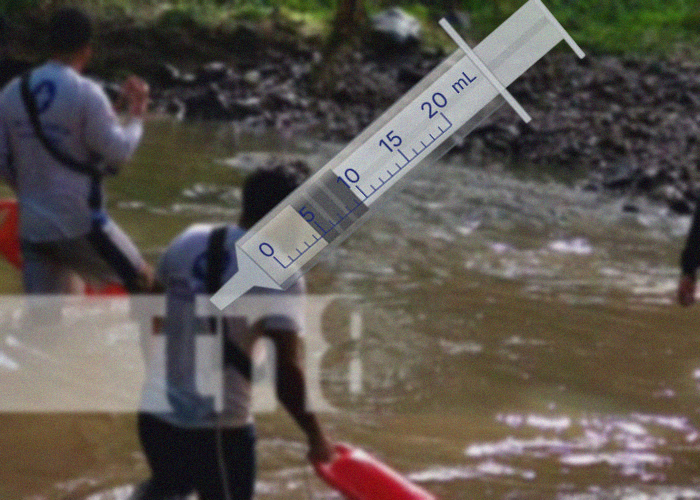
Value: value=4.5 unit=mL
